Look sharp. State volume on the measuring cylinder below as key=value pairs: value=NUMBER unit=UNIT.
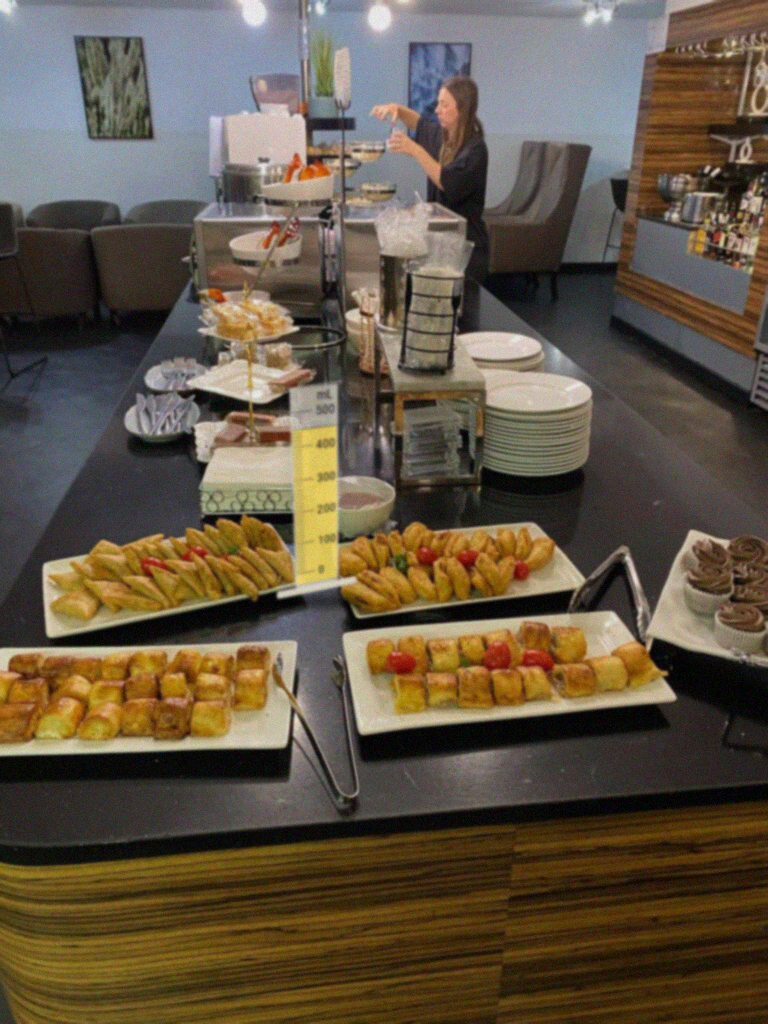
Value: value=450 unit=mL
